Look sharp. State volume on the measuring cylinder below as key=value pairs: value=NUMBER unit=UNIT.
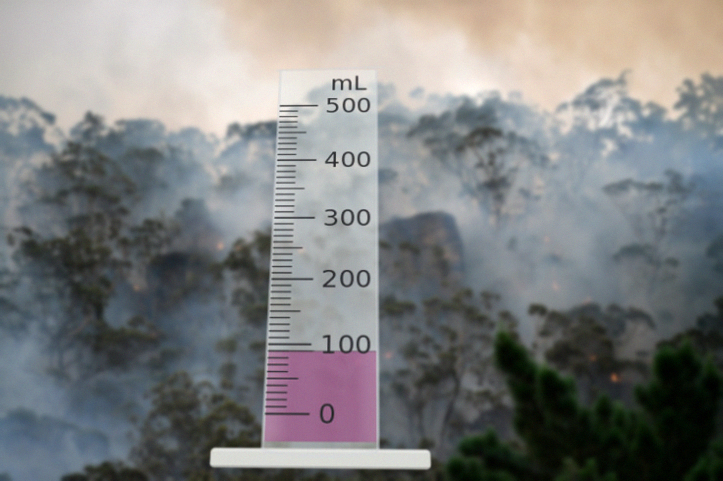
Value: value=90 unit=mL
